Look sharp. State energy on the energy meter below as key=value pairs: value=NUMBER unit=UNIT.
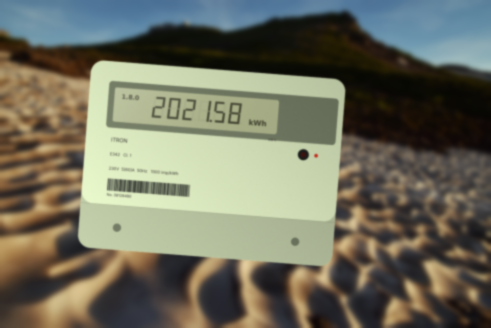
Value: value=2021.58 unit=kWh
